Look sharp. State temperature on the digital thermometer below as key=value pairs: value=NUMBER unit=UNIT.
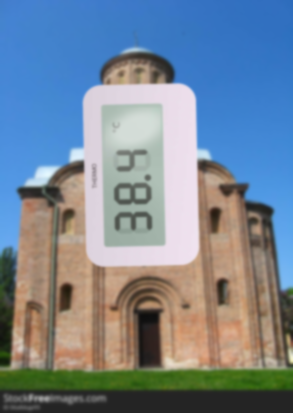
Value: value=38.4 unit=°C
